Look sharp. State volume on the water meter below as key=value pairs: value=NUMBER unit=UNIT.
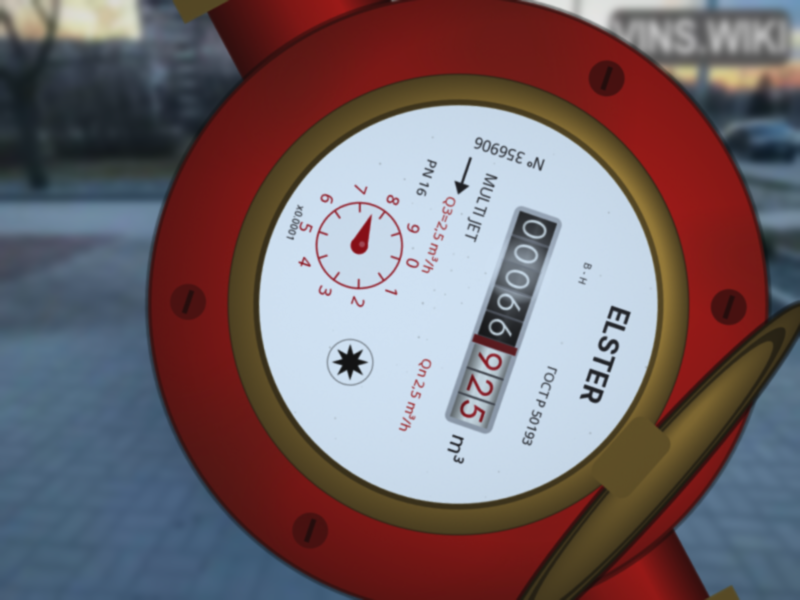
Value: value=66.9257 unit=m³
